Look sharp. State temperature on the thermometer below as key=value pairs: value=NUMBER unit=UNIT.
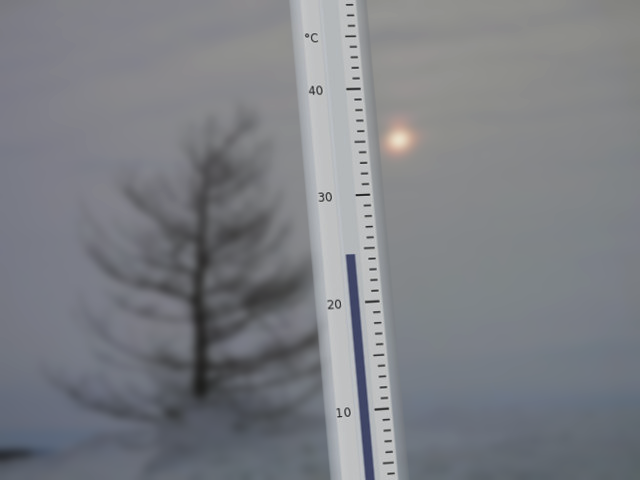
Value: value=24.5 unit=°C
